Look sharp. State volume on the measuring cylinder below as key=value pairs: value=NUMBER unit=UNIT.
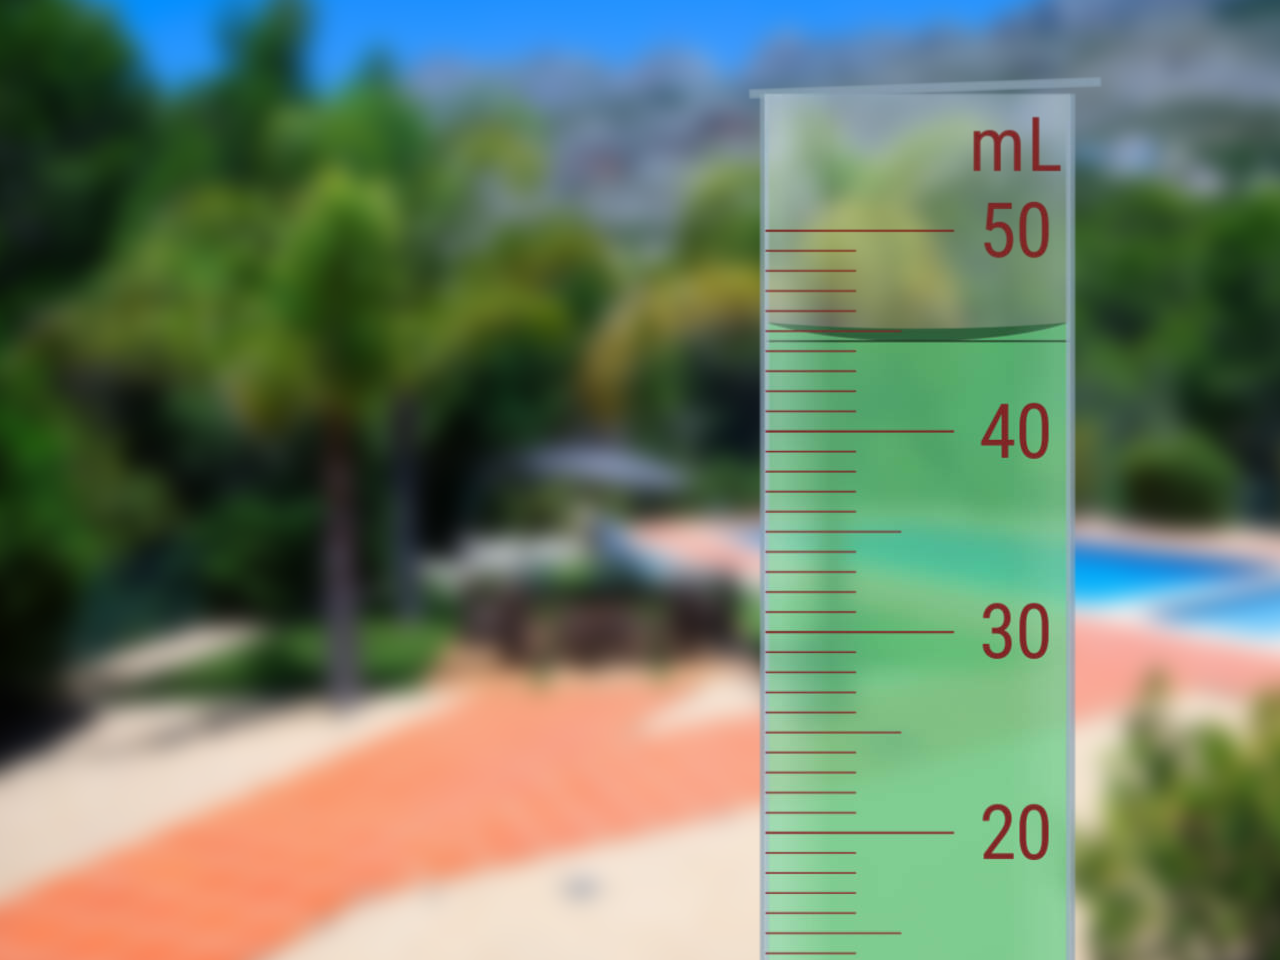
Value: value=44.5 unit=mL
